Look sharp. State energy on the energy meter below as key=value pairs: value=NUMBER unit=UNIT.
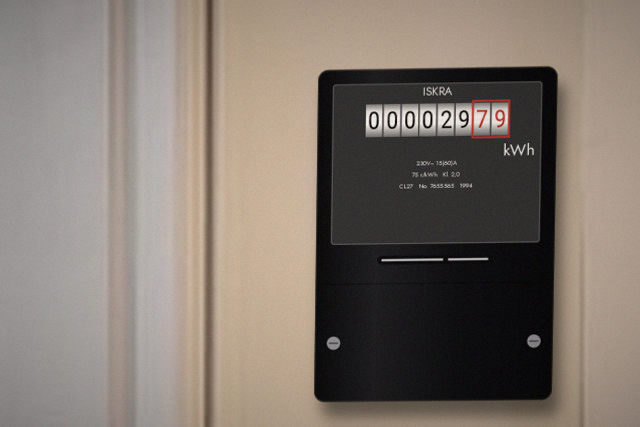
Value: value=29.79 unit=kWh
